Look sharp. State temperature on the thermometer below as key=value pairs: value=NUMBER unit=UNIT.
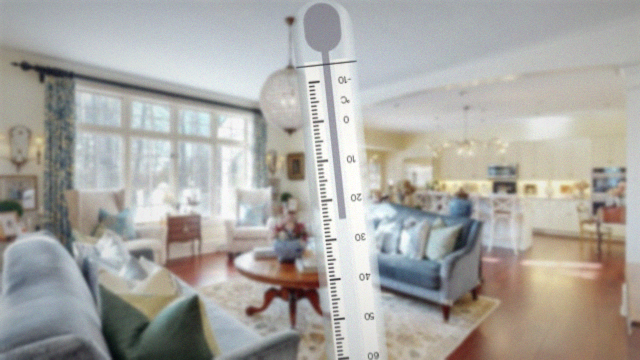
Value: value=25 unit=°C
